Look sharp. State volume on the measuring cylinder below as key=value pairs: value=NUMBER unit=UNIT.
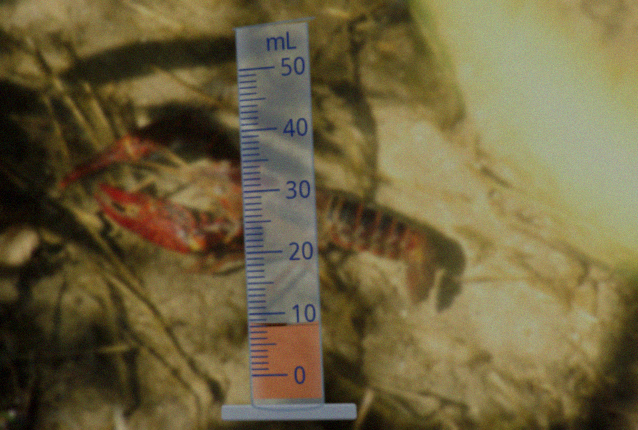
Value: value=8 unit=mL
